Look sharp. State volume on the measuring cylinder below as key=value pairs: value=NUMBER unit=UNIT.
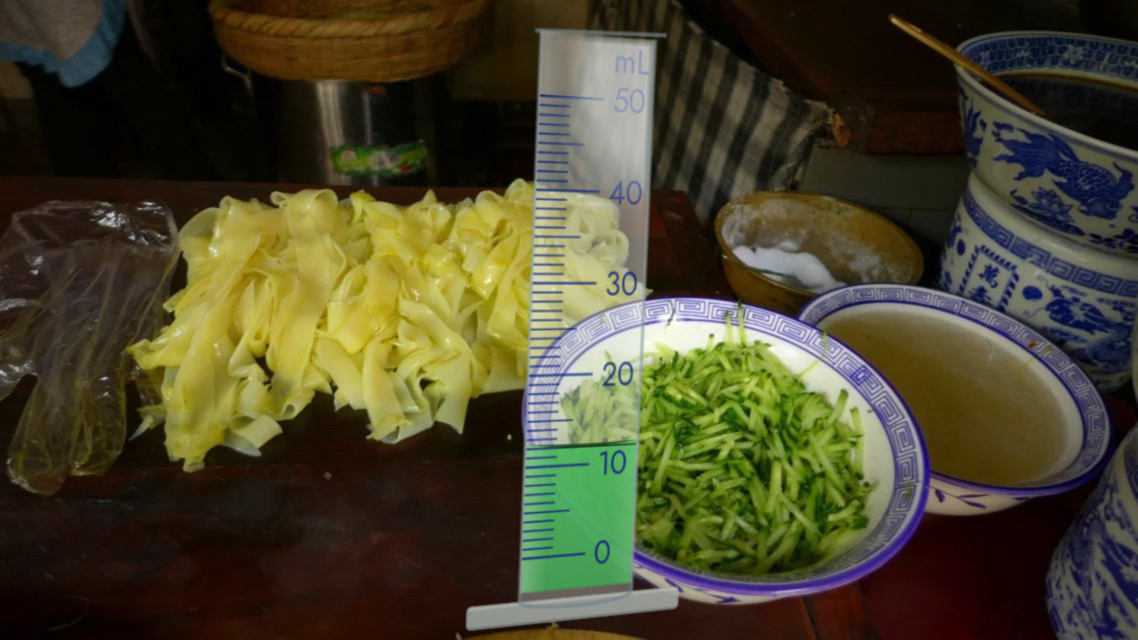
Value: value=12 unit=mL
